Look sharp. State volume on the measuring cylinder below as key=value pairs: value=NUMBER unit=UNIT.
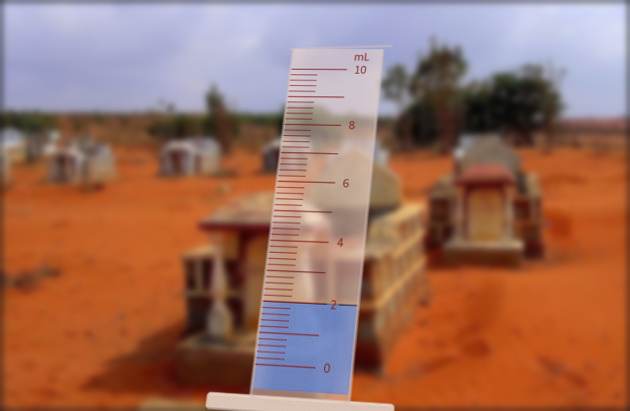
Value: value=2 unit=mL
